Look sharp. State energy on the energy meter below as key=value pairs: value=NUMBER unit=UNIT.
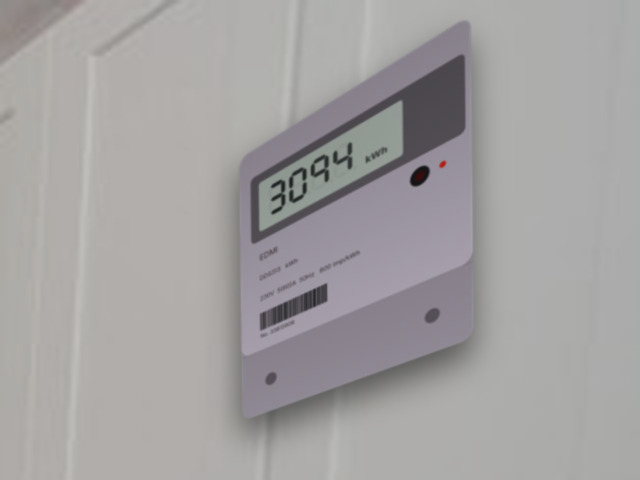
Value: value=3094 unit=kWh
